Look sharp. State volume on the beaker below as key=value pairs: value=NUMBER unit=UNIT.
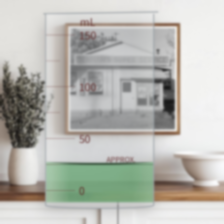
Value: value=25 unit=mL
